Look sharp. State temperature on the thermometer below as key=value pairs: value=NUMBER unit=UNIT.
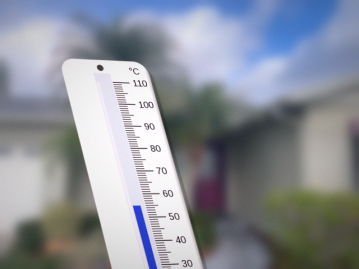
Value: value=55 unit=°C
